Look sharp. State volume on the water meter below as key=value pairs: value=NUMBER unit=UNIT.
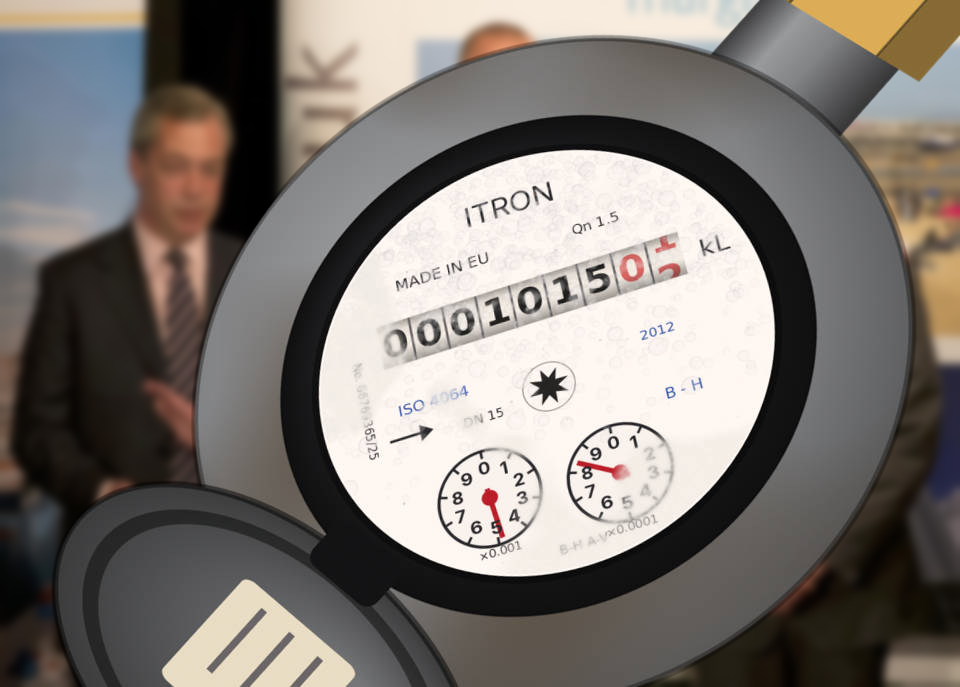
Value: value=1015.0148 unit=kL
